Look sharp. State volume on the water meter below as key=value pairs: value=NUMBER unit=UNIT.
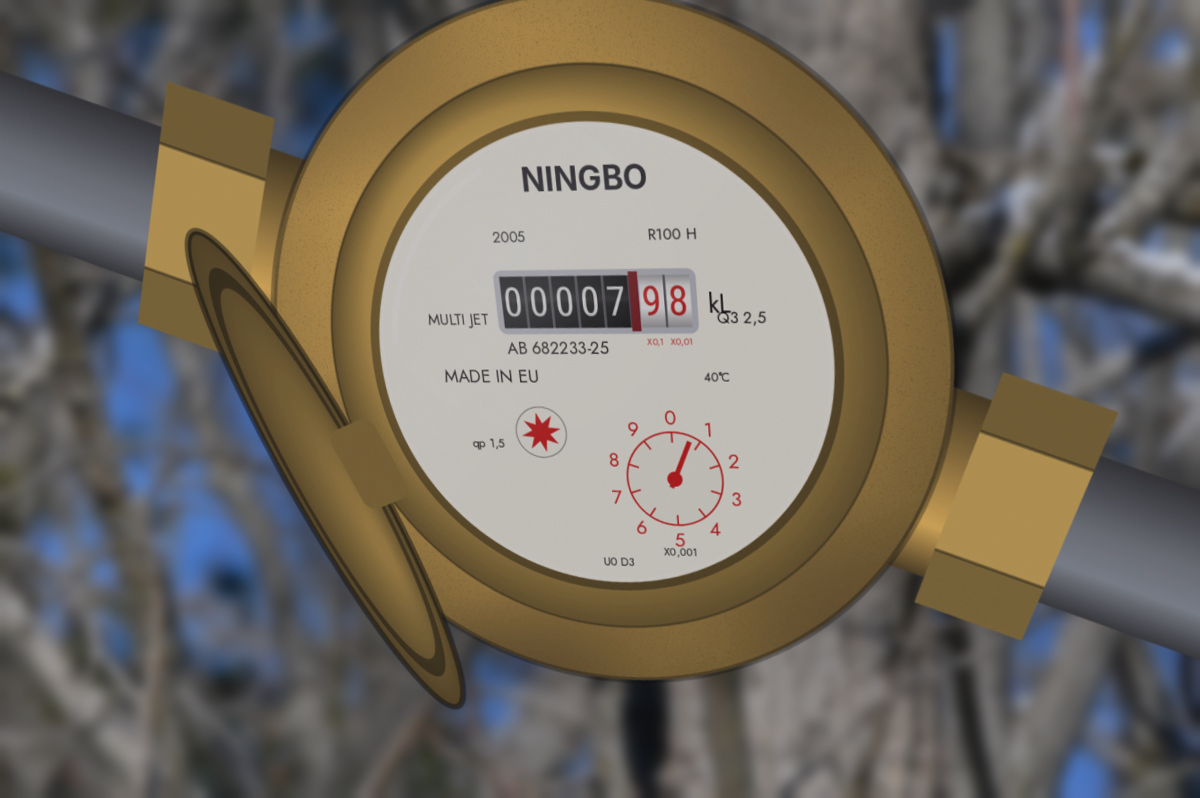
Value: value=7.980 unit=kL
